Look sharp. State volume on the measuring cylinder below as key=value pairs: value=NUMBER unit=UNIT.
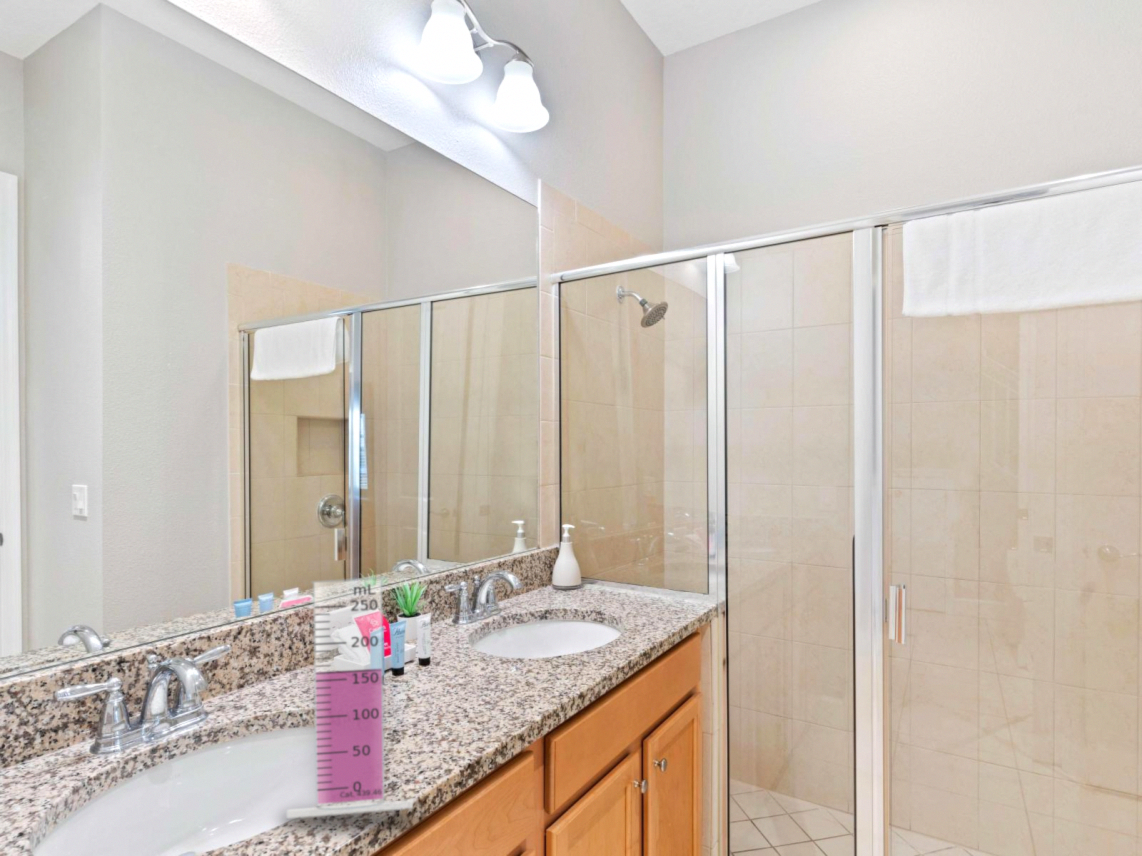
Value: value=160 unit=mL
